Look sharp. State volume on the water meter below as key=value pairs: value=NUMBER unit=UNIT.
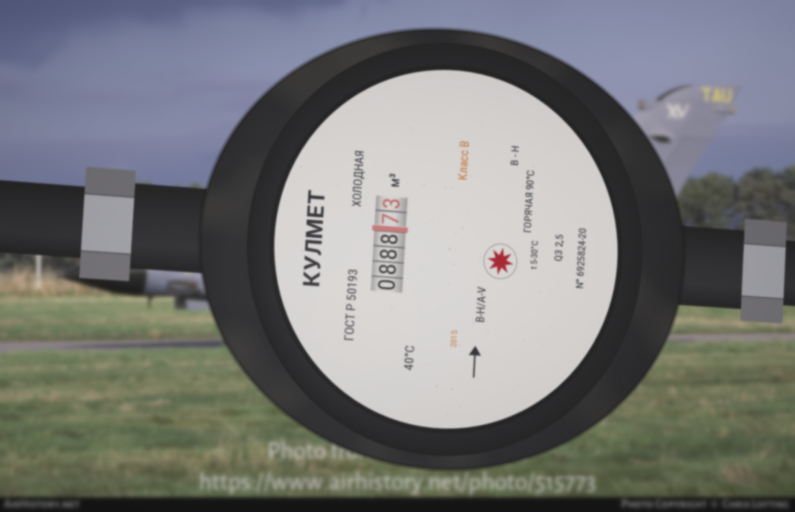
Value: value=888.73 unit=m³
